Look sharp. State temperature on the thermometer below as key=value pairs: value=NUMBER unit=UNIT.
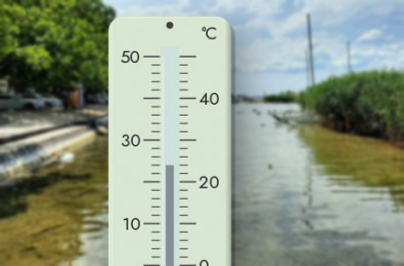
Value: value=24 unit=°C
